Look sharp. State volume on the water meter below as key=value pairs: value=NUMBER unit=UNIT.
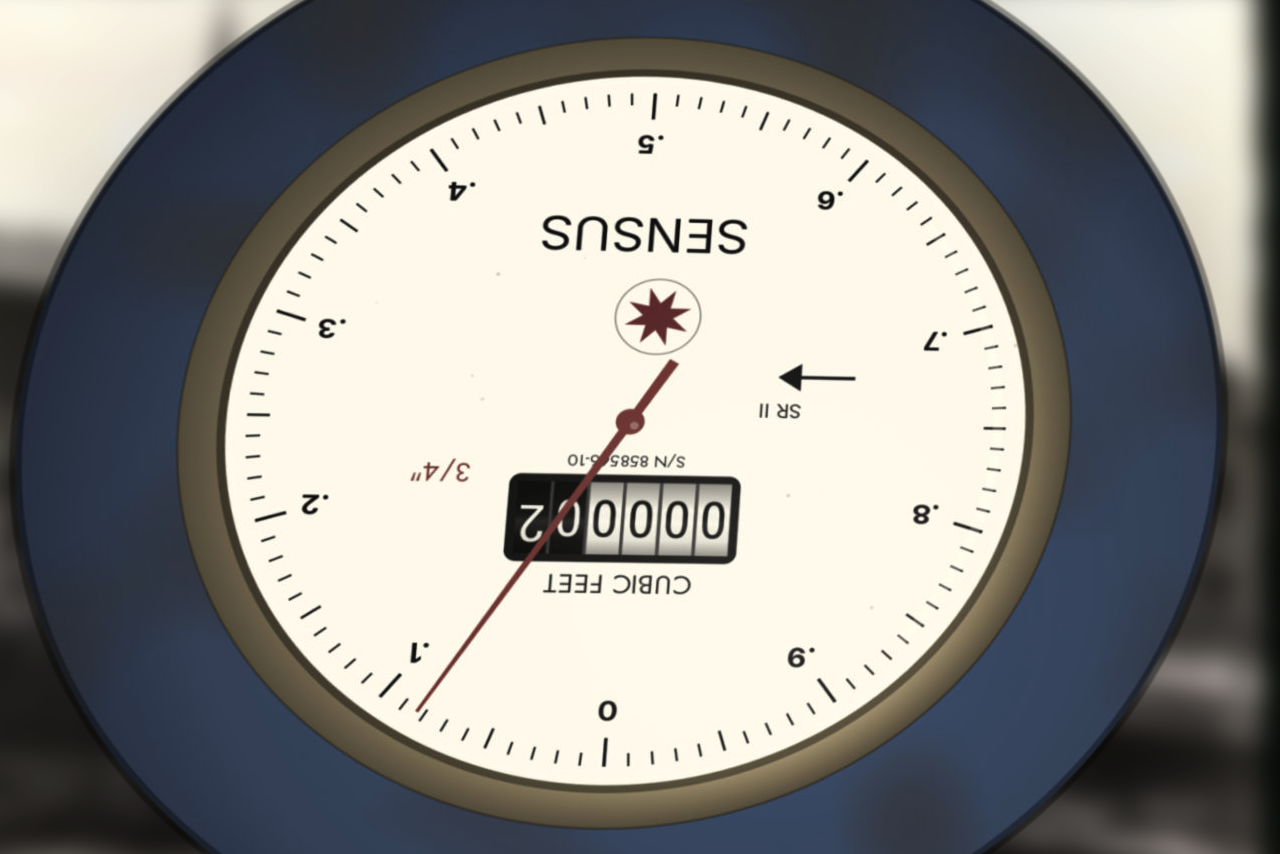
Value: value=2.08 unit=ft³
